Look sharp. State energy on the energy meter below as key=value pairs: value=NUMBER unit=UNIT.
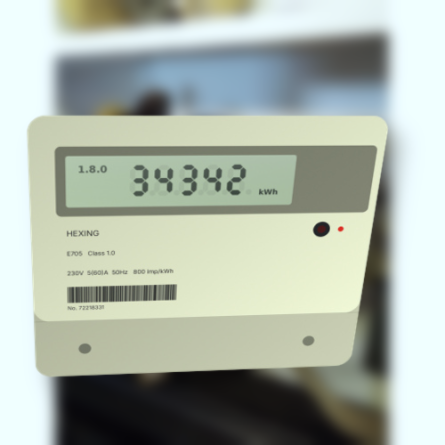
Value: value=34342 unit=kWh
